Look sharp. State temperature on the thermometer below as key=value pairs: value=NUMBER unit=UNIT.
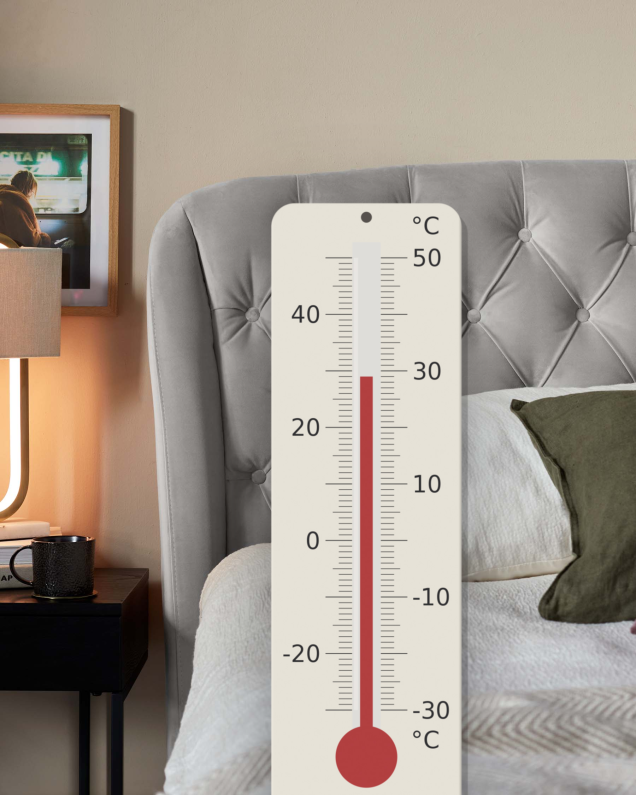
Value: value=29 unit=°C
